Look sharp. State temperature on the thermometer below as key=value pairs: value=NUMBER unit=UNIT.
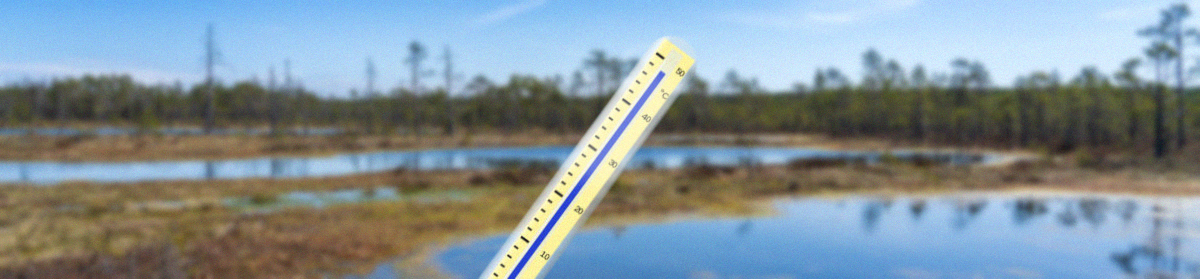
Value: value=48 unit=°C
